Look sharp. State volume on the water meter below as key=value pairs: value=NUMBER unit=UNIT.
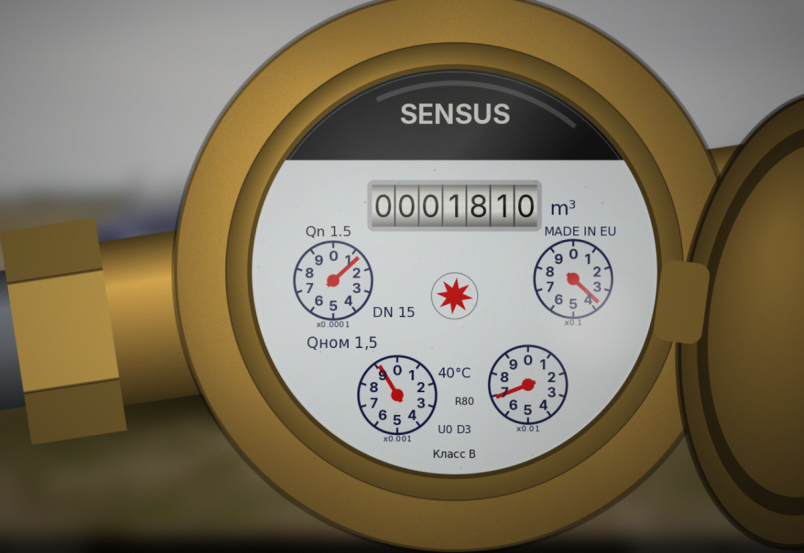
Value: value=1810.3691 unit=m³
